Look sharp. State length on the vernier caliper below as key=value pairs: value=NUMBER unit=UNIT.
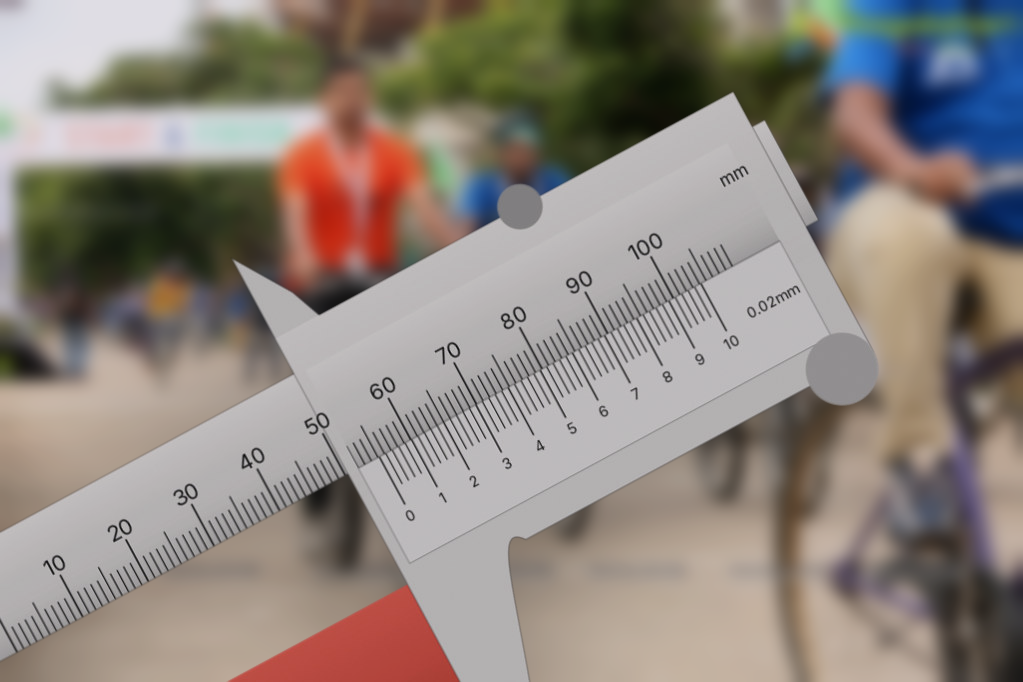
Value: value=55.2 unit=mm
